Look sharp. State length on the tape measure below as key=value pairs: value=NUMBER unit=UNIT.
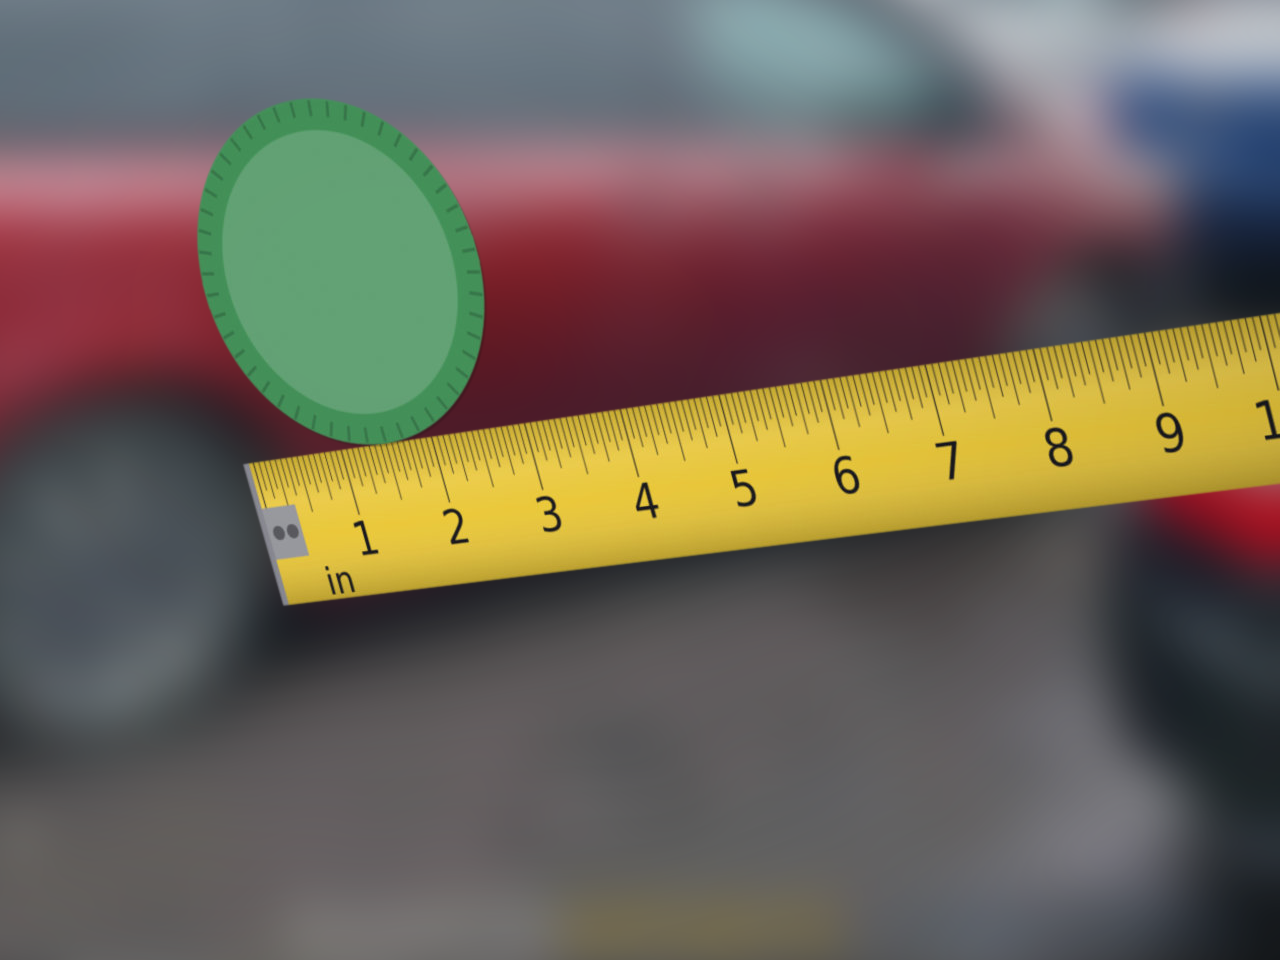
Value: value=3 unit=in
